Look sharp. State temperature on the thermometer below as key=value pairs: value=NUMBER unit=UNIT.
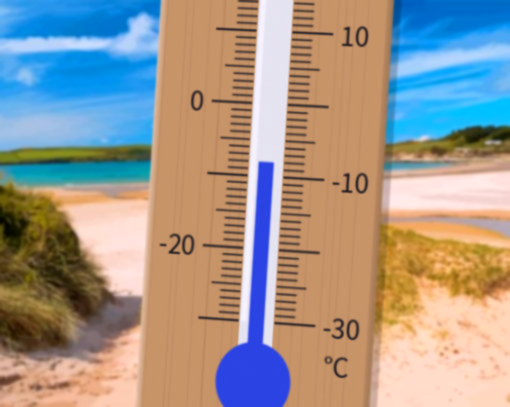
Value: value=-8 unit=°C
